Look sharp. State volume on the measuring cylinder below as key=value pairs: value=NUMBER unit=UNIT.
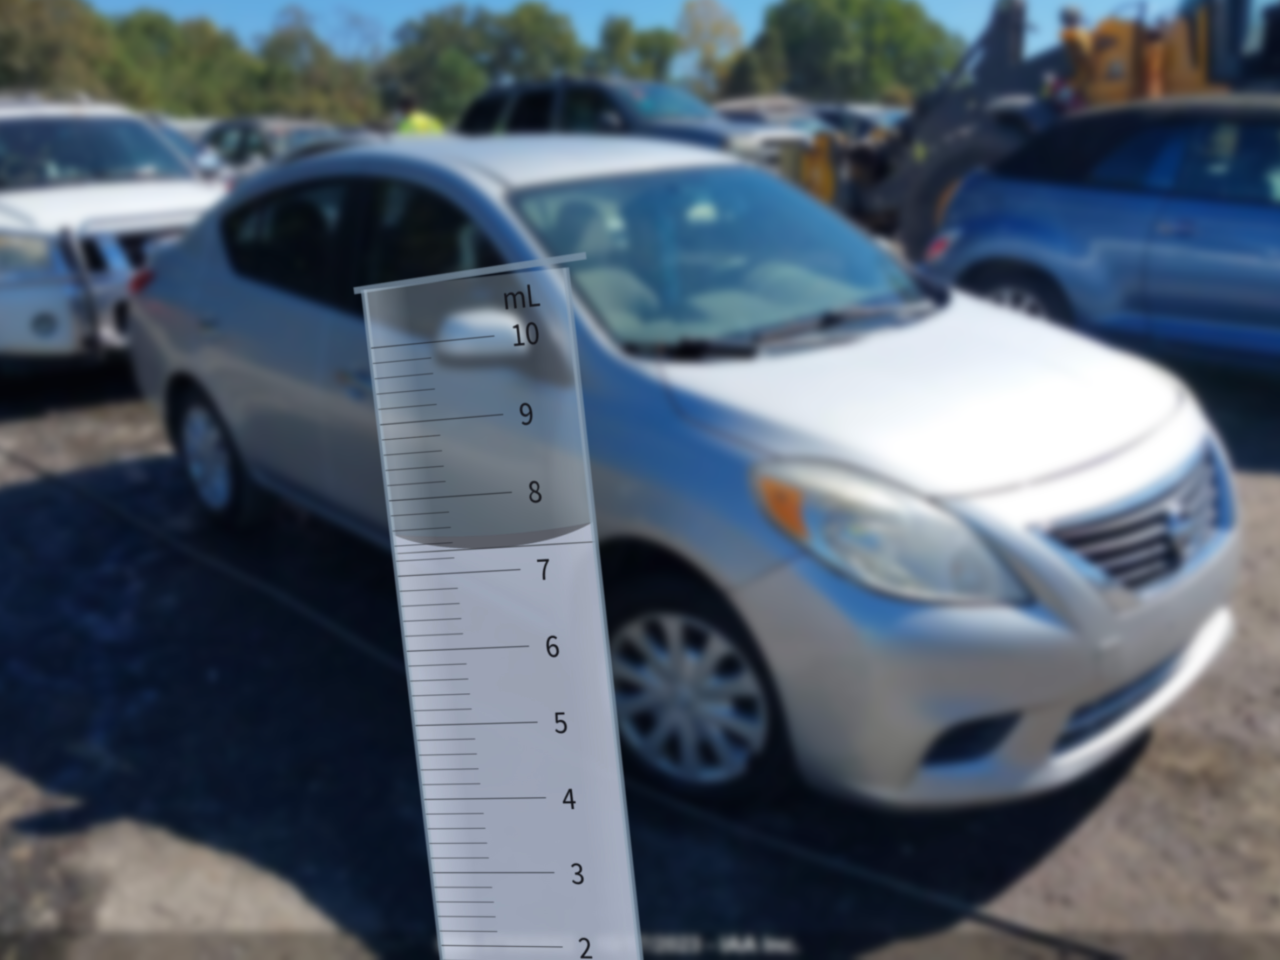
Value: value=7.3 unit=mL
